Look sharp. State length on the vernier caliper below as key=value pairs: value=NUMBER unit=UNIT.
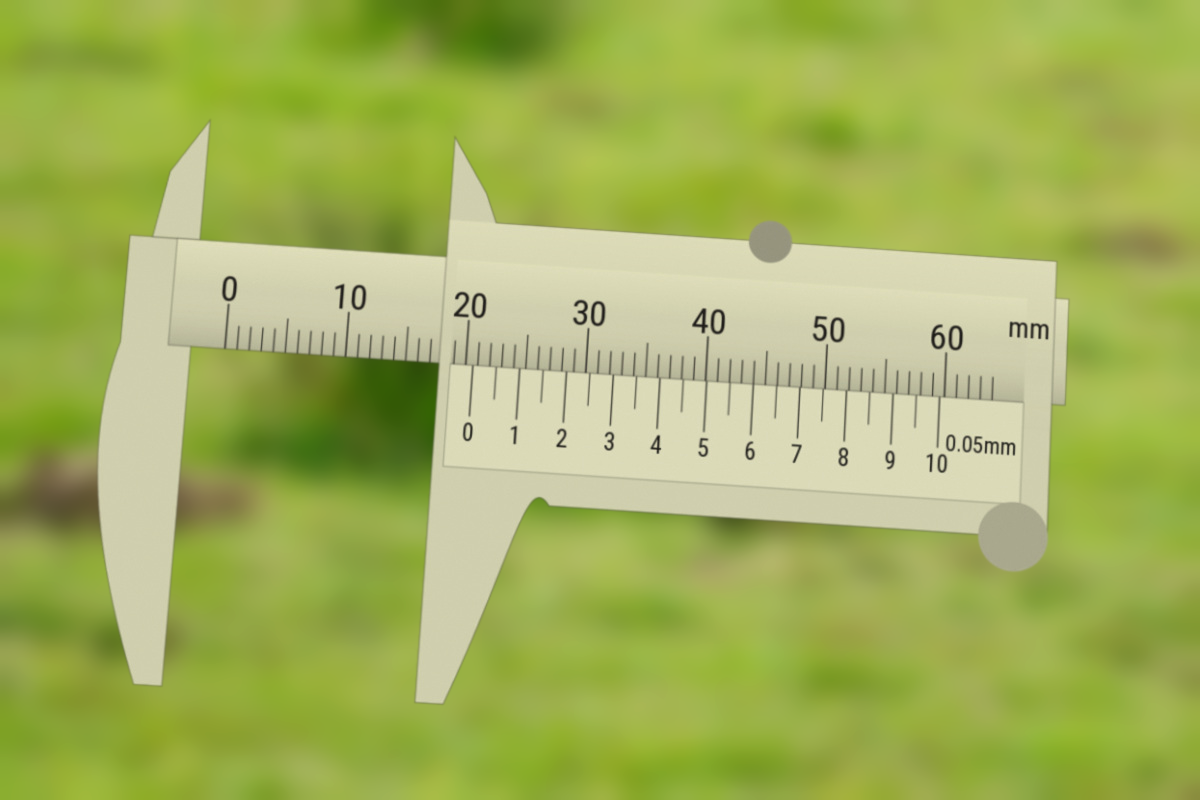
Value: value=20.6 unit=mm
